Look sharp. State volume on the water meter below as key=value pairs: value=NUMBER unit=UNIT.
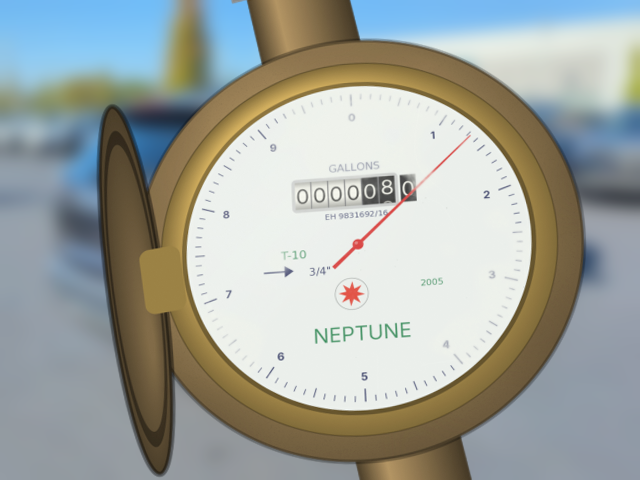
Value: value=81.3 unit=gal
